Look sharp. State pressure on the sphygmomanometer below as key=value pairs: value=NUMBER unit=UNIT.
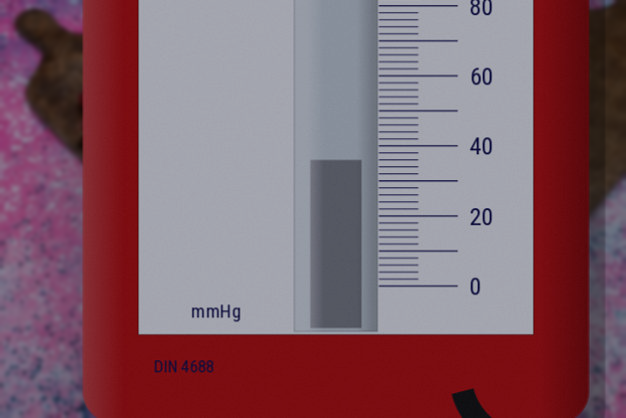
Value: value=36 unit=mmHg
